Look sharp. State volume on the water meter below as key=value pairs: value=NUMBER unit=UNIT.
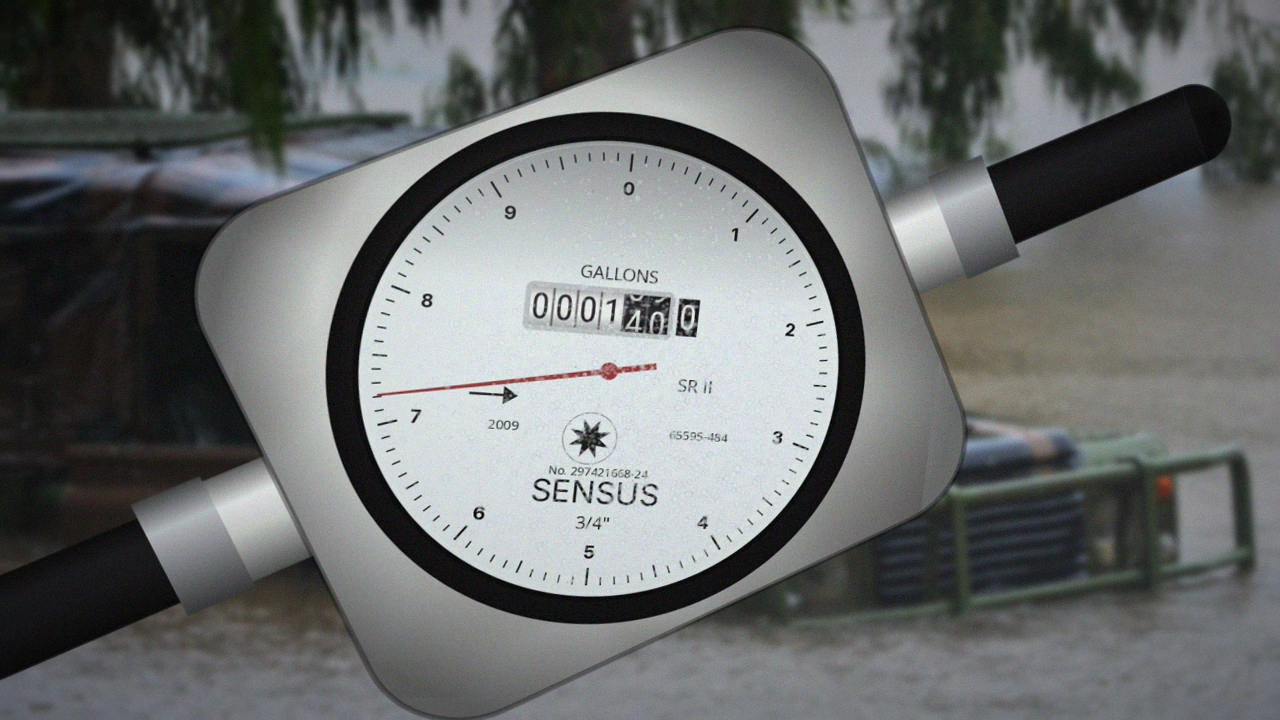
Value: value=1397.2 unit=gal
